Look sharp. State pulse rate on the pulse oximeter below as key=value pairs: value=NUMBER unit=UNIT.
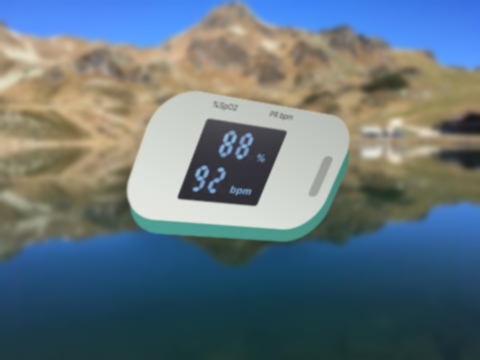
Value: value=92 unit=bpm
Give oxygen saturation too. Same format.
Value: value=88 unit=%
